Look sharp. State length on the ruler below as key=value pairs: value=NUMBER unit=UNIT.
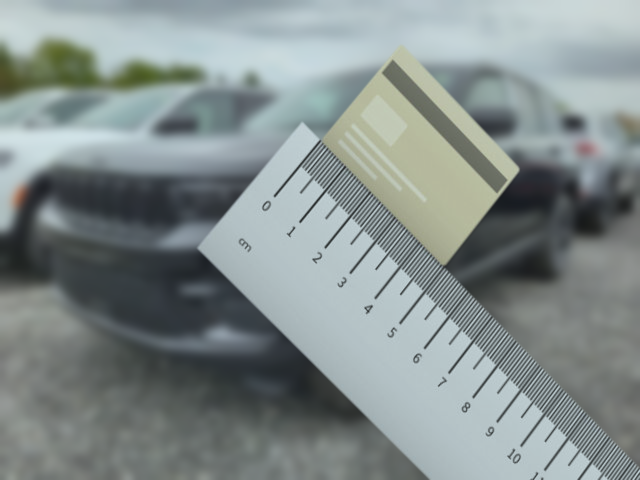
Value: value=5 unit=cm
